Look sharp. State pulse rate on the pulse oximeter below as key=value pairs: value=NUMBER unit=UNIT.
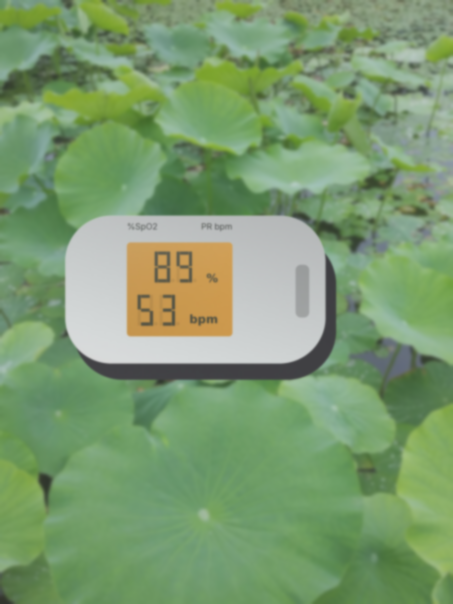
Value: value=53 unit=bpm
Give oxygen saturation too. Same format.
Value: value=89 unit=%
